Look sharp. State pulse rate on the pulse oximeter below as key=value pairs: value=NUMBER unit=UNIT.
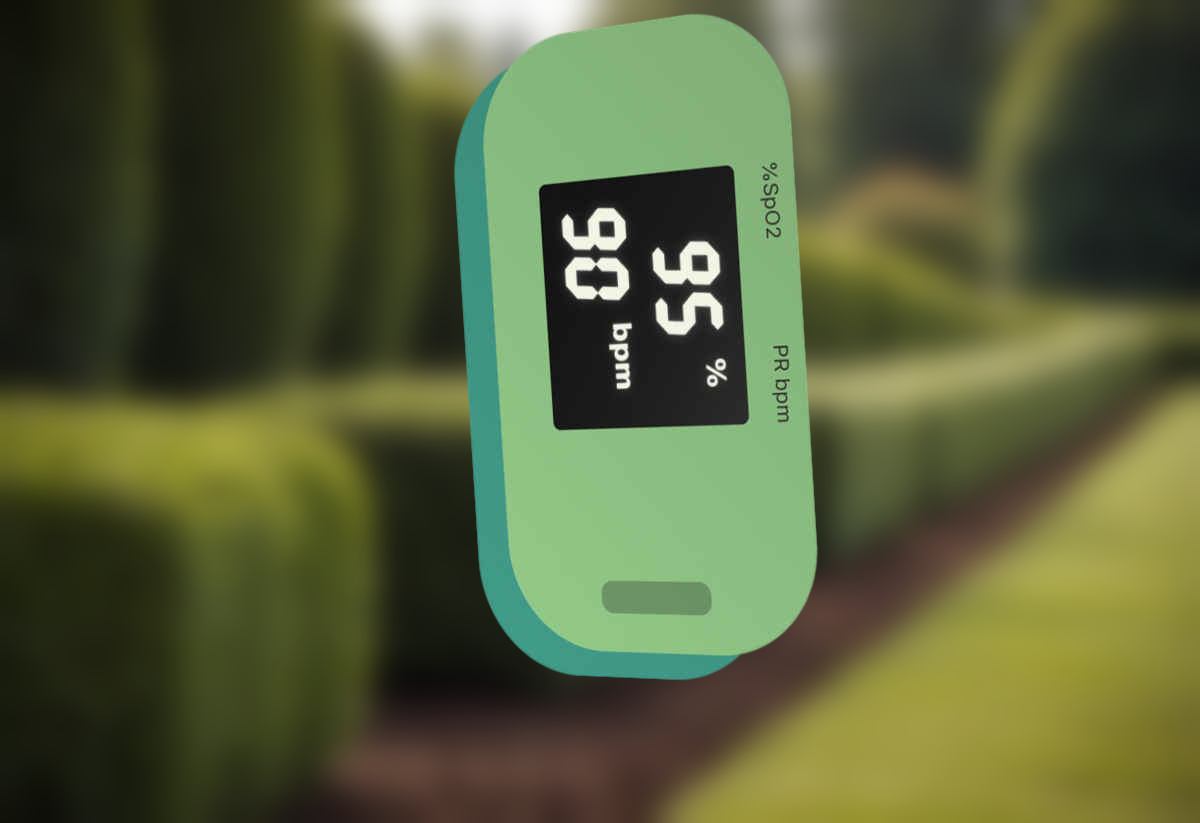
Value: value=90 unit=bpm
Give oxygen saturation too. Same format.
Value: value=95 unit=%
